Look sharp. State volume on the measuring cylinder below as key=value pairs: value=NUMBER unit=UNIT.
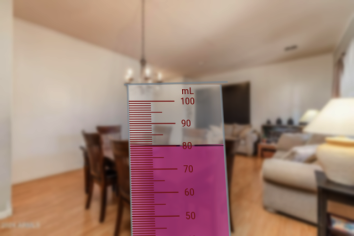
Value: value=80 unit=mL
